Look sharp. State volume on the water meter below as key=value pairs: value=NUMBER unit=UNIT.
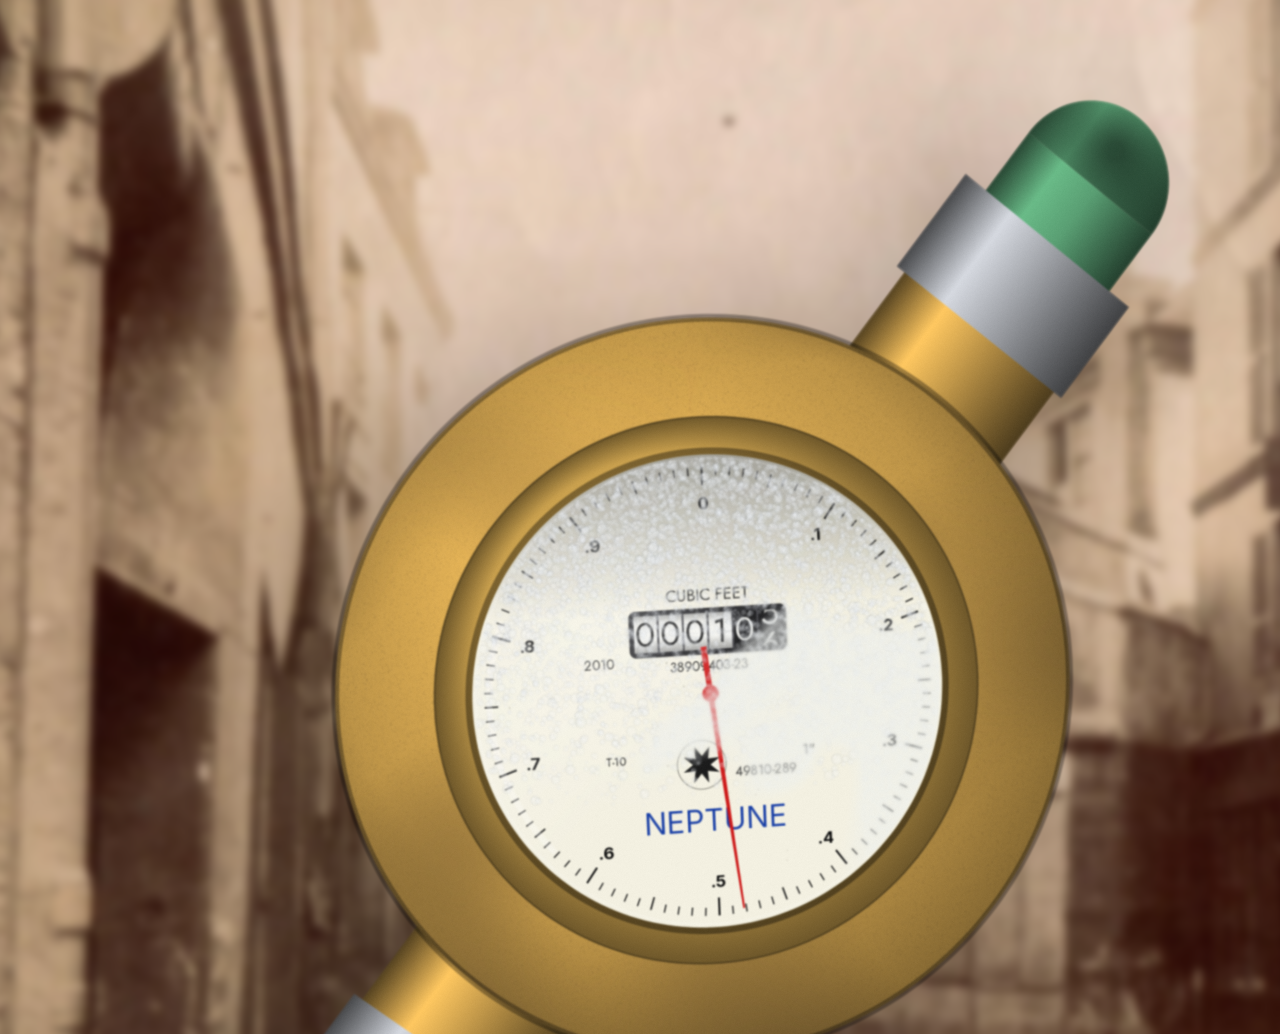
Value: value=105.48 unit=ft³
